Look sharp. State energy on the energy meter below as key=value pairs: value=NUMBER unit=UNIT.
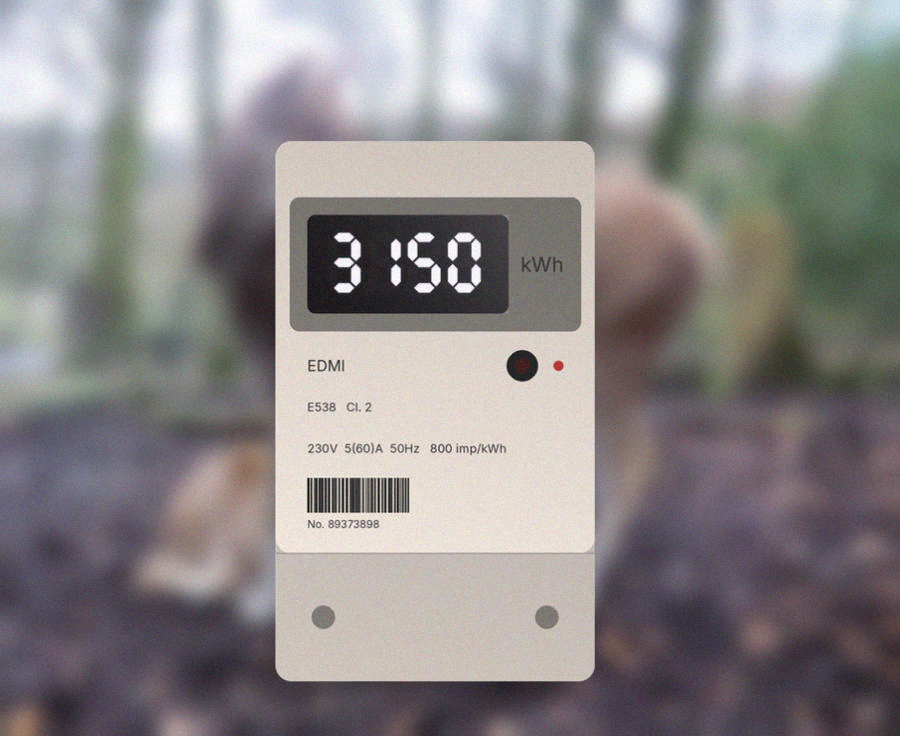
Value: value=3150 unit=kWh
